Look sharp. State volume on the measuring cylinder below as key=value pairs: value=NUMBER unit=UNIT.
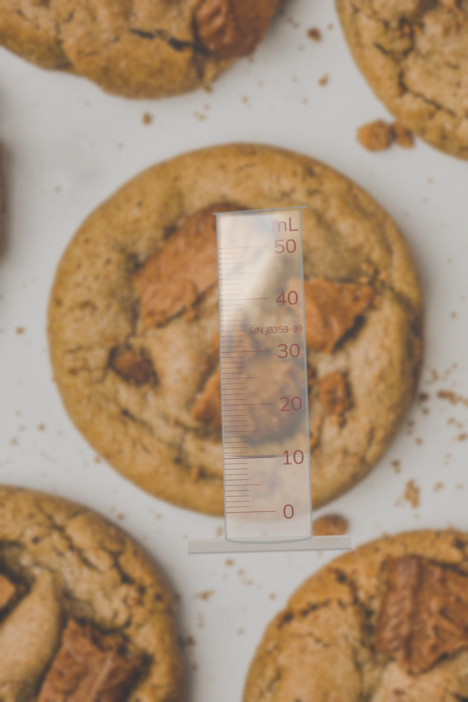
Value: value=10 unit=mL
